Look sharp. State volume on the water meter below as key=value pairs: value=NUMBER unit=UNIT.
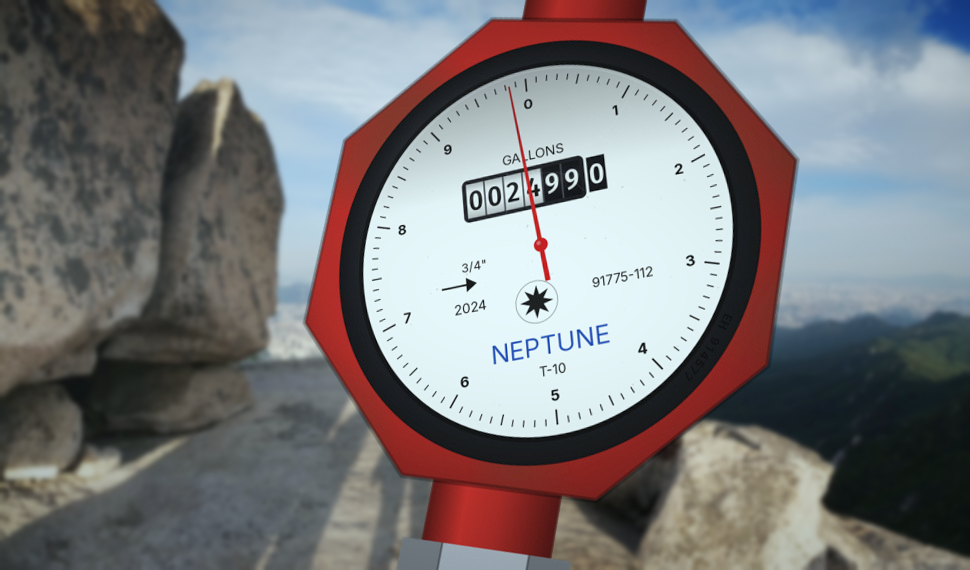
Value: value=24989.8 unit=gal
